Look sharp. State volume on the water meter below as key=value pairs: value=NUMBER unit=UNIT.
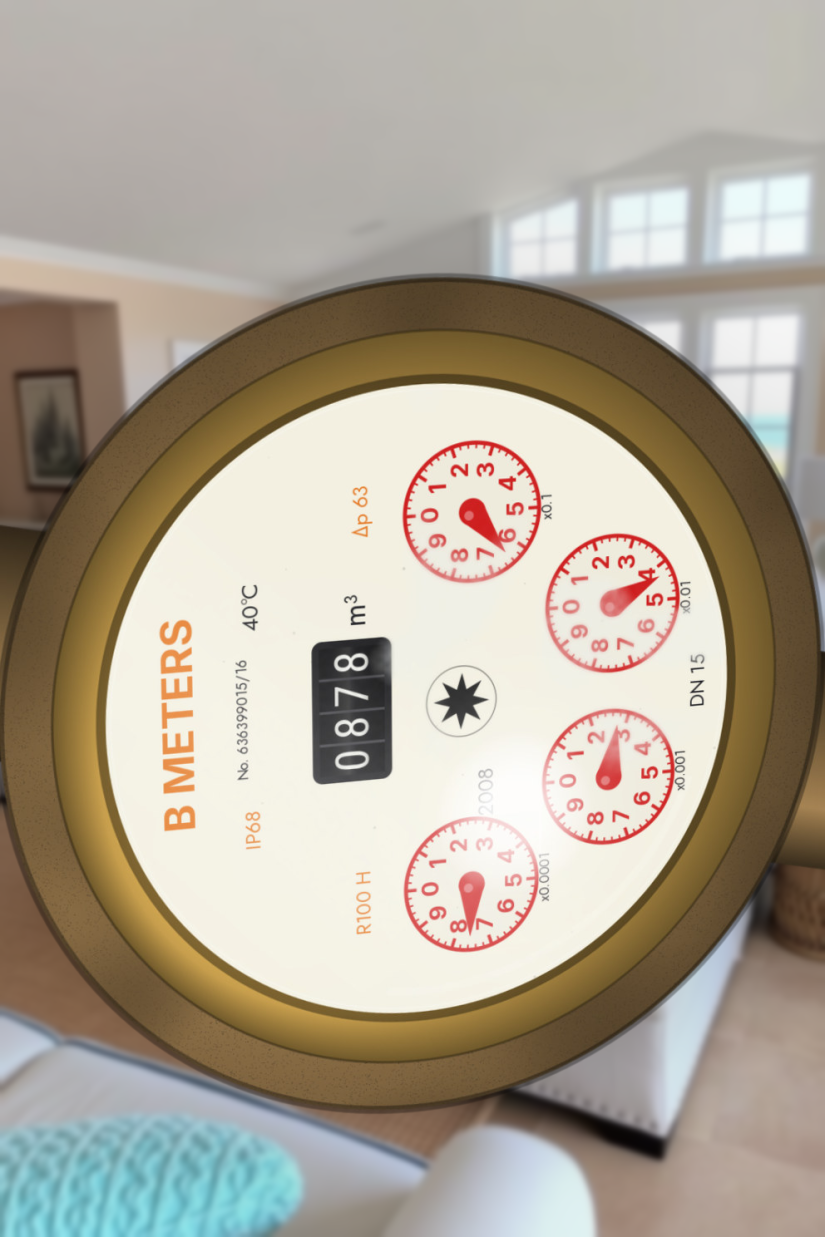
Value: value=878.6427 unit=m³
